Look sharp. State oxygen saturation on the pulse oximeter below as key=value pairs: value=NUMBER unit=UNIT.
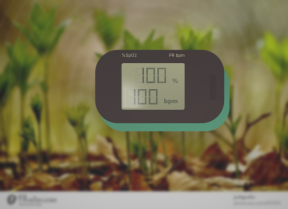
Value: value=100 unit=%
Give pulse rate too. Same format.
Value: value=100 unit=bpm
